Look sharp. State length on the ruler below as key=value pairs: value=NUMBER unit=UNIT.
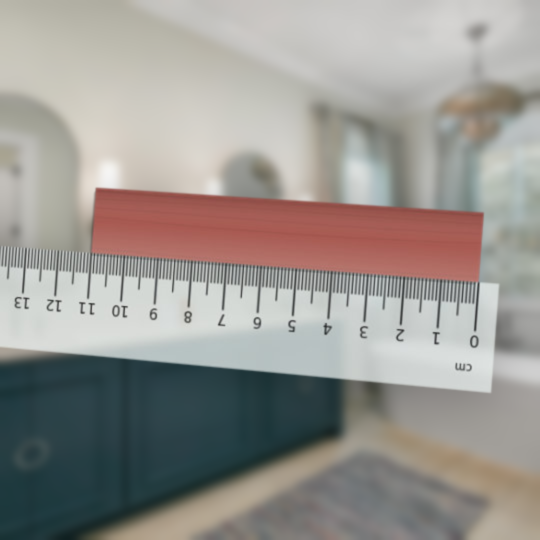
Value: value=11 unit=cm
